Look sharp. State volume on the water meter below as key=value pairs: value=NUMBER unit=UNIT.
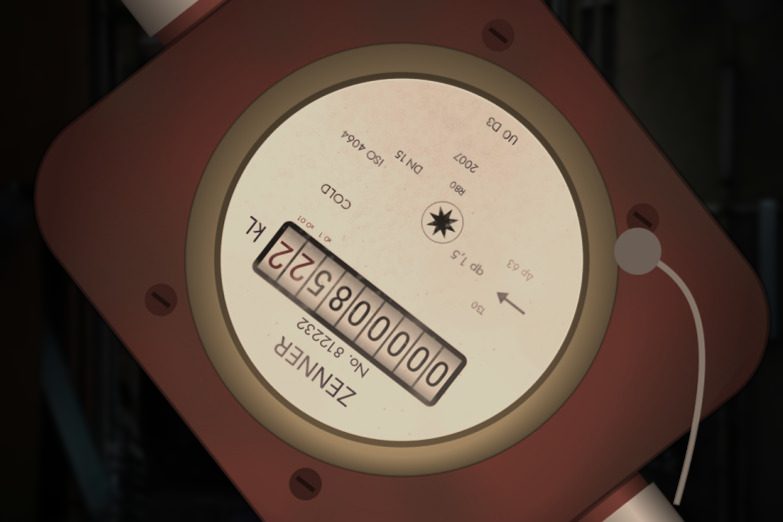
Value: value=85.22 unit=kL
